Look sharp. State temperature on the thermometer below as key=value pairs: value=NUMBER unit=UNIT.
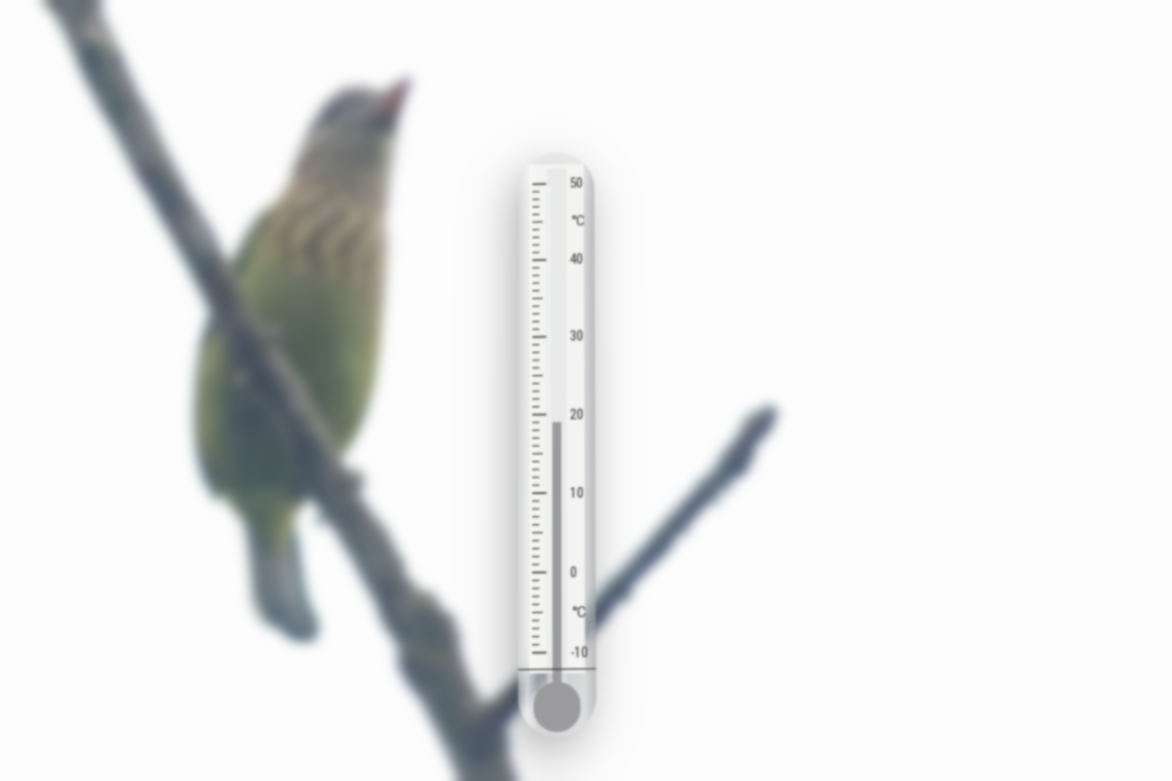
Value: value=19 unit=°C
